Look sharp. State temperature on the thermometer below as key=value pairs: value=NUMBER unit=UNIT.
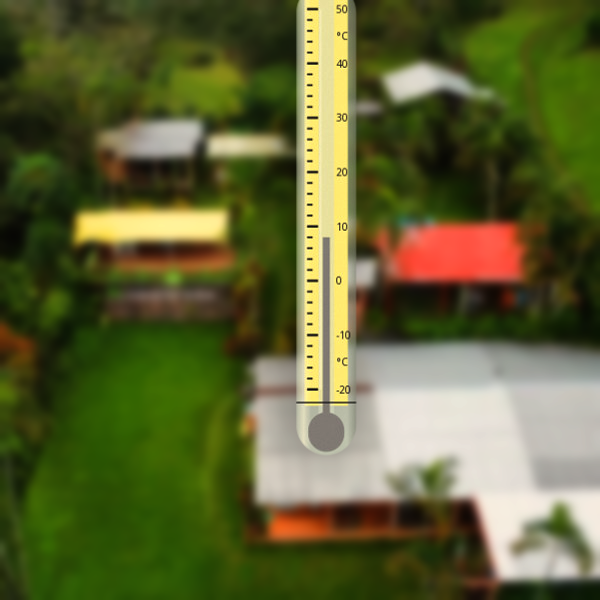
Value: value=8 unit=°C
